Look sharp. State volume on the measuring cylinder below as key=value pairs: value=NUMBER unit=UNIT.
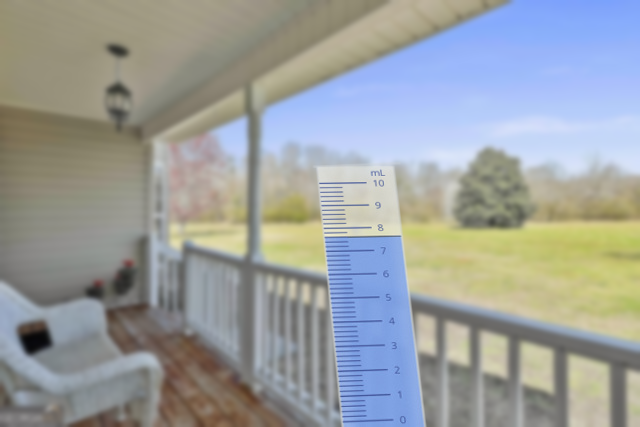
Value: value=7.6 unit=mL
